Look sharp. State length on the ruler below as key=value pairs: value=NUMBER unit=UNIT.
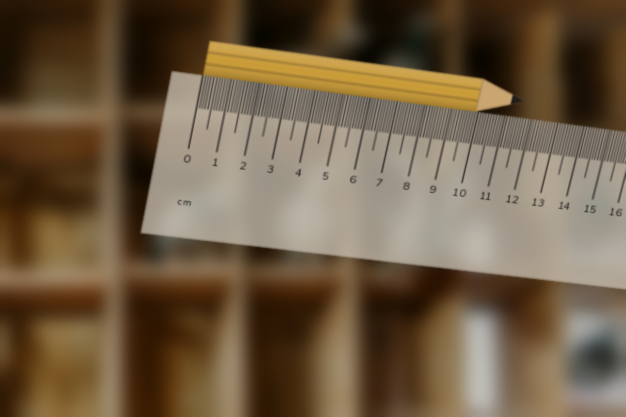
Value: value=11.5 unit=cm
